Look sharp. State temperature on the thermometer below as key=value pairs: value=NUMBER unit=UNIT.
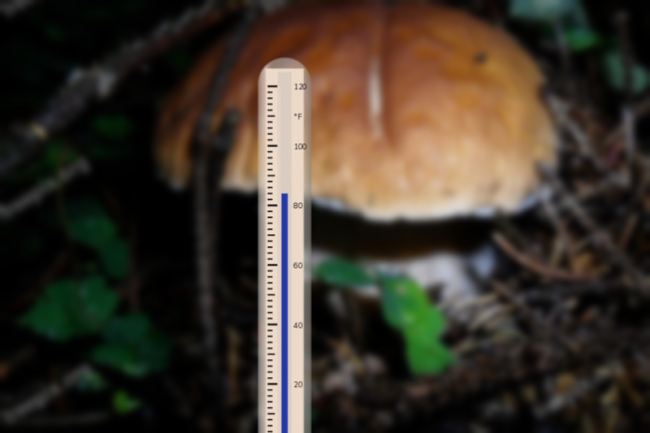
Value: value=84 unit=°F
